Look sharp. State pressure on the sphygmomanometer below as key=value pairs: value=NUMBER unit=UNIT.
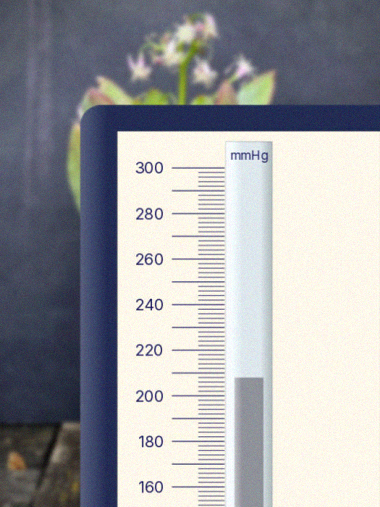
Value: value=208 unit=mmHg
